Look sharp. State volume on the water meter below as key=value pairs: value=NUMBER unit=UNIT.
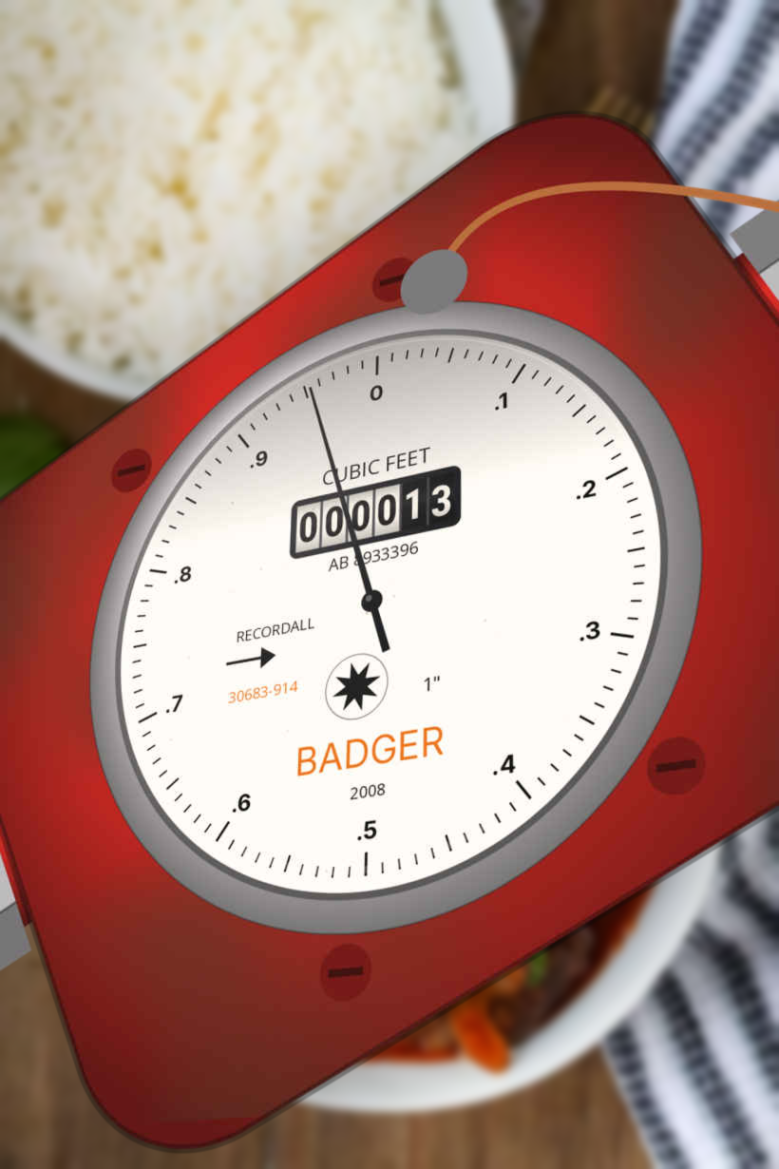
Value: value=12.95 unit=ft³
